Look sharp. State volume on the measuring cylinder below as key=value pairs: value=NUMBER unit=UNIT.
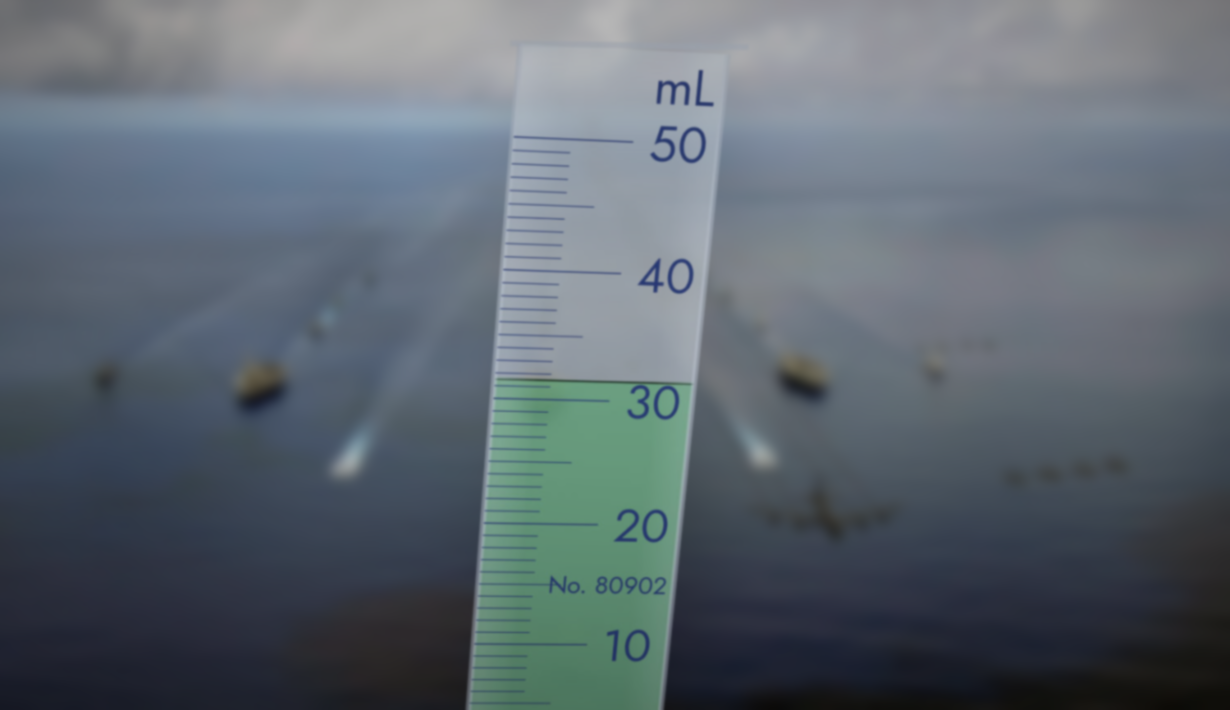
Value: value=31.5 unit=mL
